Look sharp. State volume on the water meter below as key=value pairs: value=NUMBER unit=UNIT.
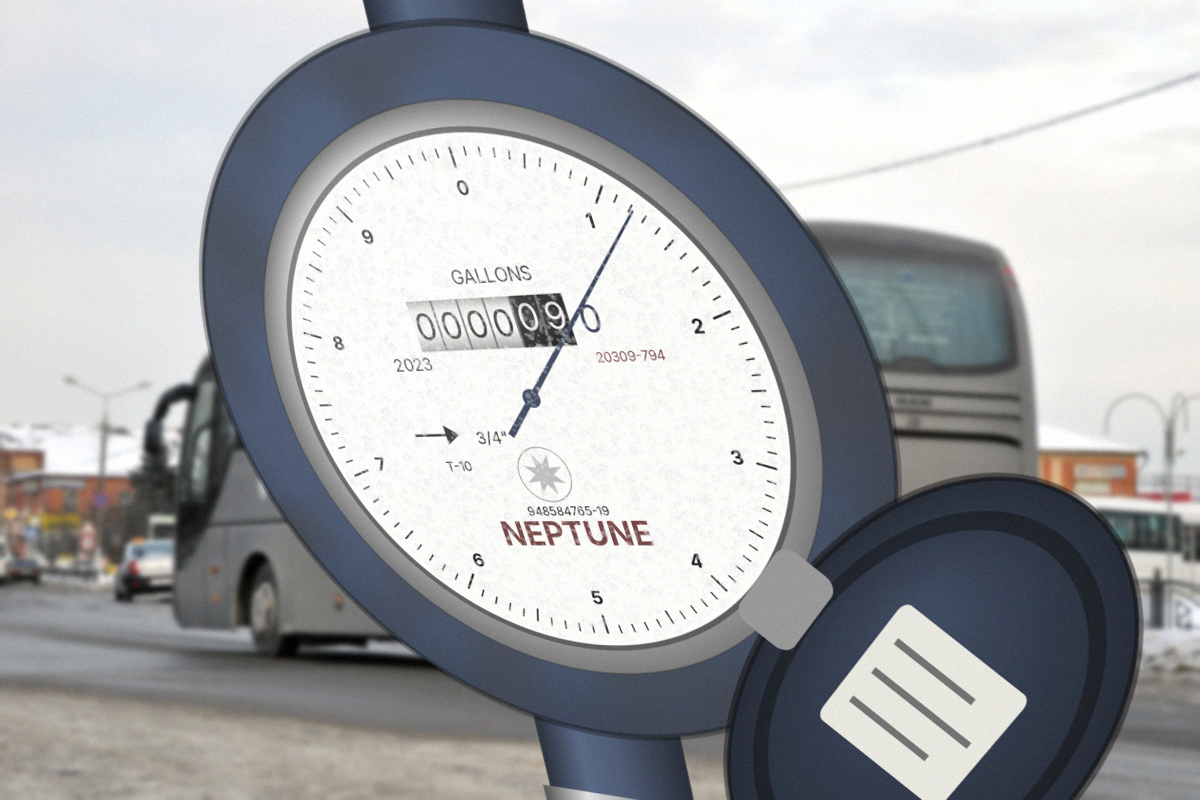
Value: value=91.2 unit=gal
